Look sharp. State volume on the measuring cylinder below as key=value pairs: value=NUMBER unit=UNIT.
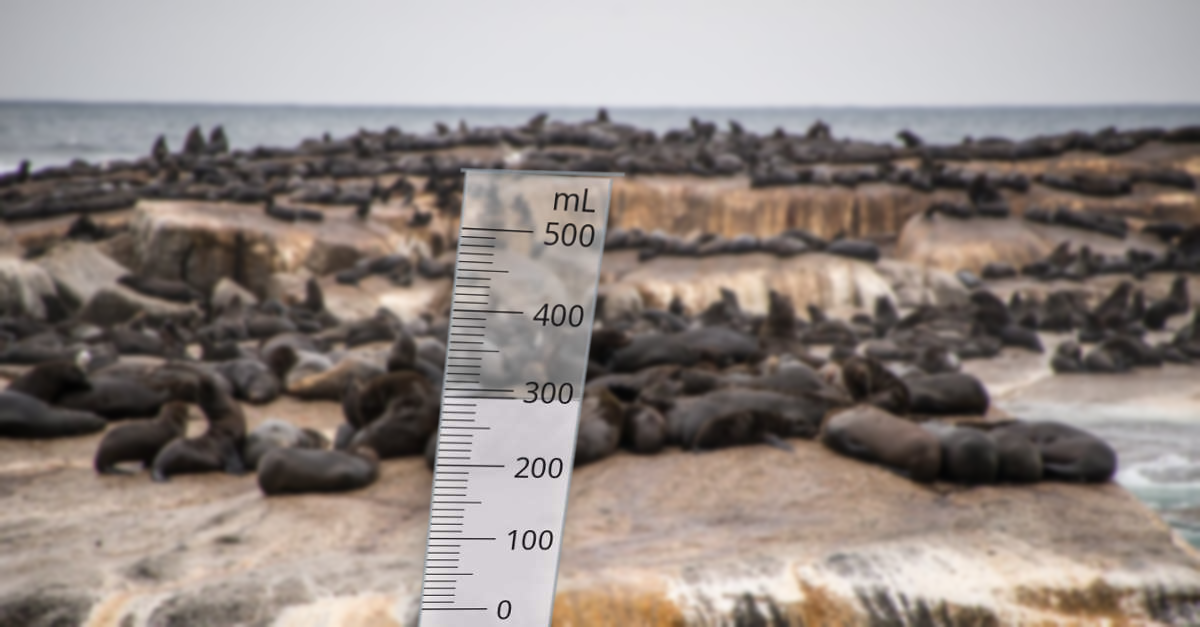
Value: value=290 unit=mL
